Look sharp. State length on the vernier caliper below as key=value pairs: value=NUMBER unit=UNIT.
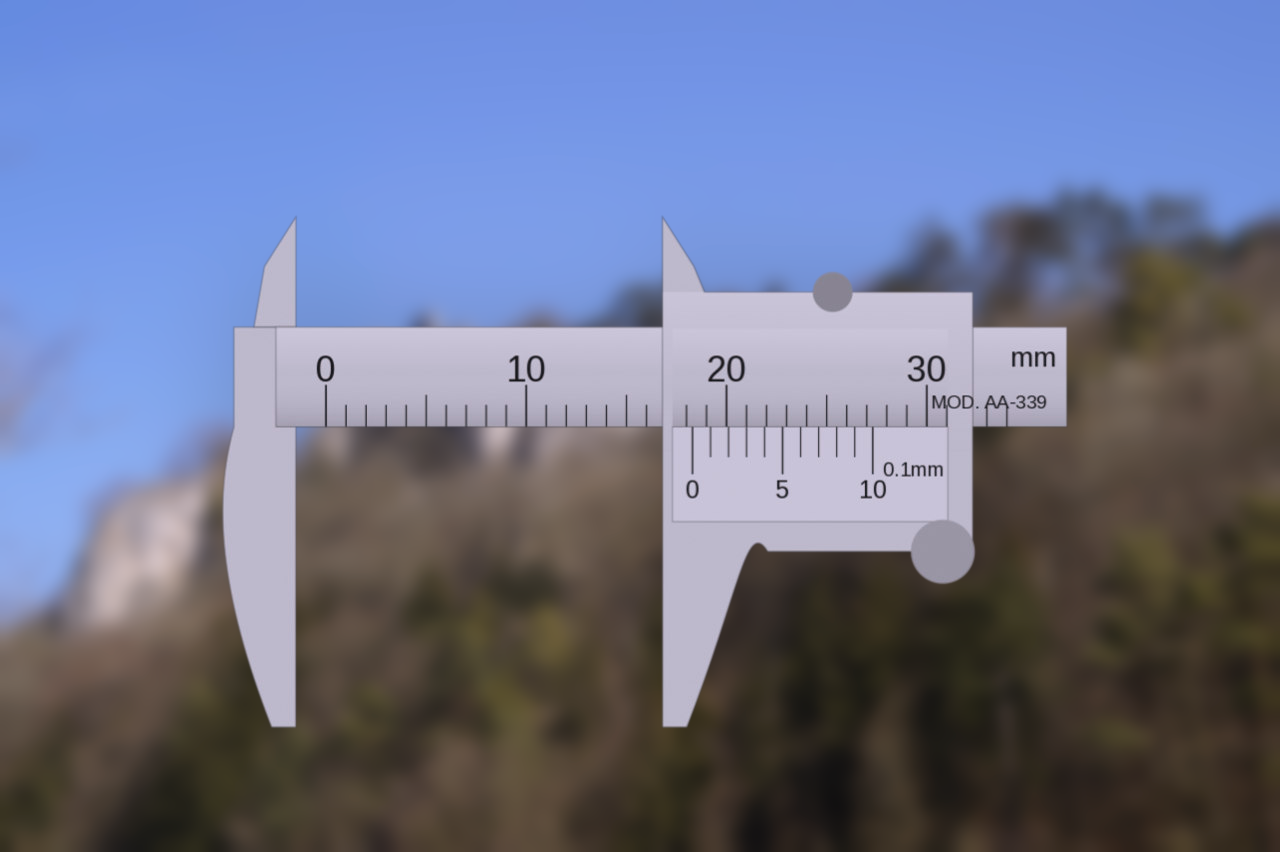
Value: value=18.3 unit=mm
